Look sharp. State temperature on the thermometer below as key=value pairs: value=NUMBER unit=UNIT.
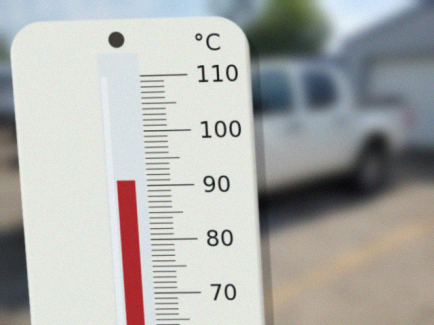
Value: value=91 unit=°C
